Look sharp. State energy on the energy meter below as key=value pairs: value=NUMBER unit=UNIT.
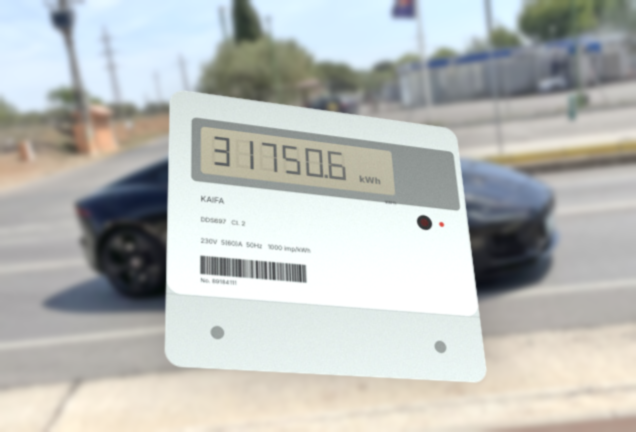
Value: value=31750.6 unit=kWh
